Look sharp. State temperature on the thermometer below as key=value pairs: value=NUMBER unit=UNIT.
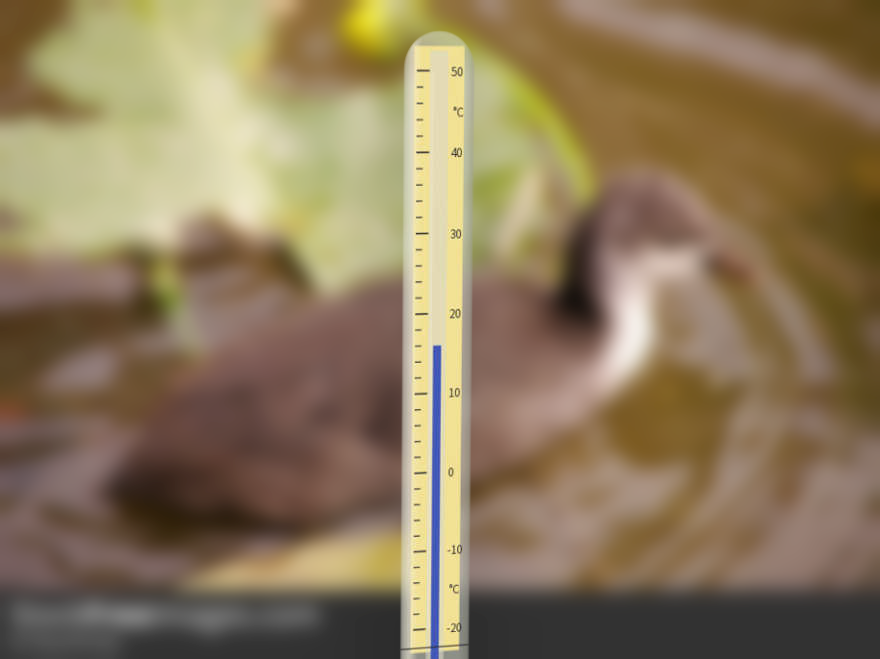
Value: value=16 unit=°C
